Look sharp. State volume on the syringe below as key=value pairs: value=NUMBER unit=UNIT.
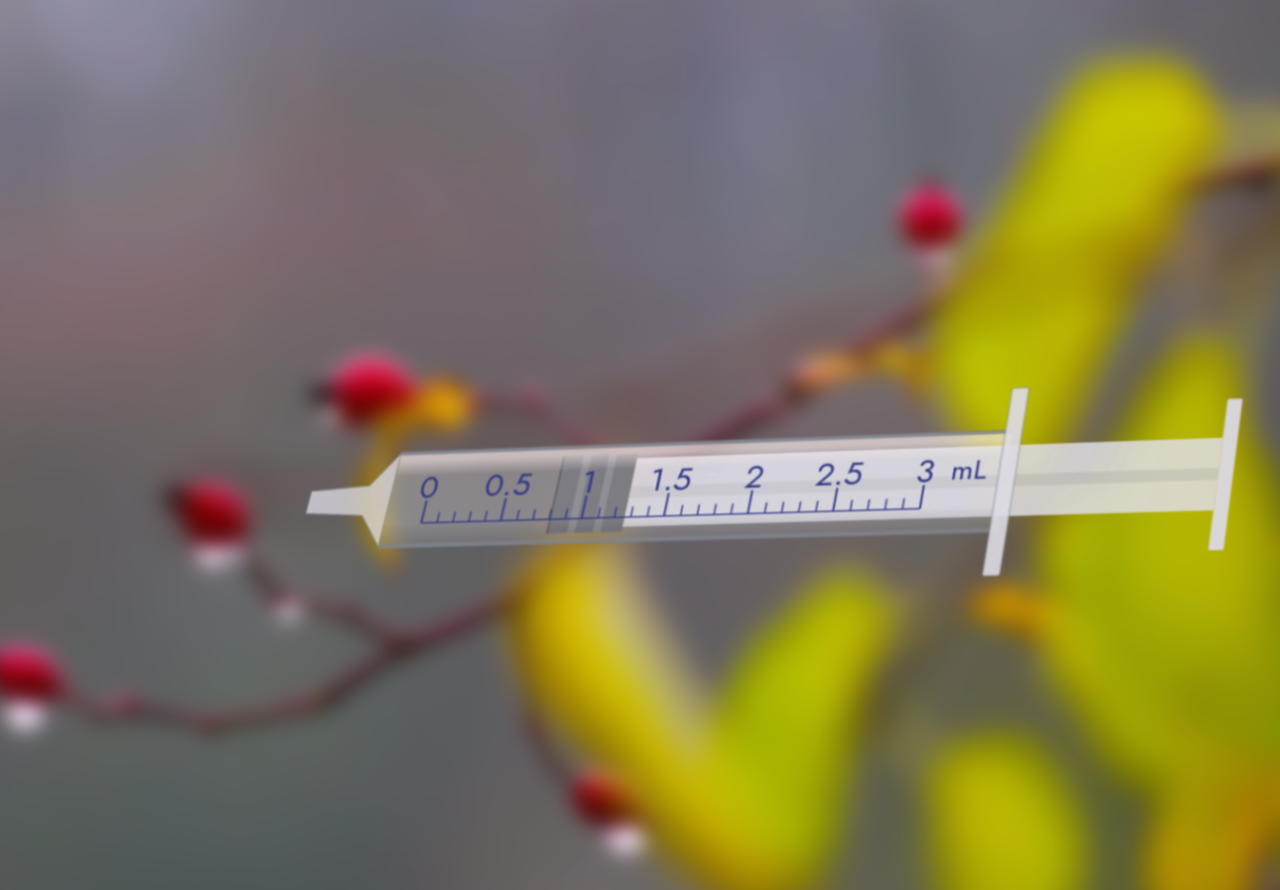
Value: value=0.8 unit=mL
